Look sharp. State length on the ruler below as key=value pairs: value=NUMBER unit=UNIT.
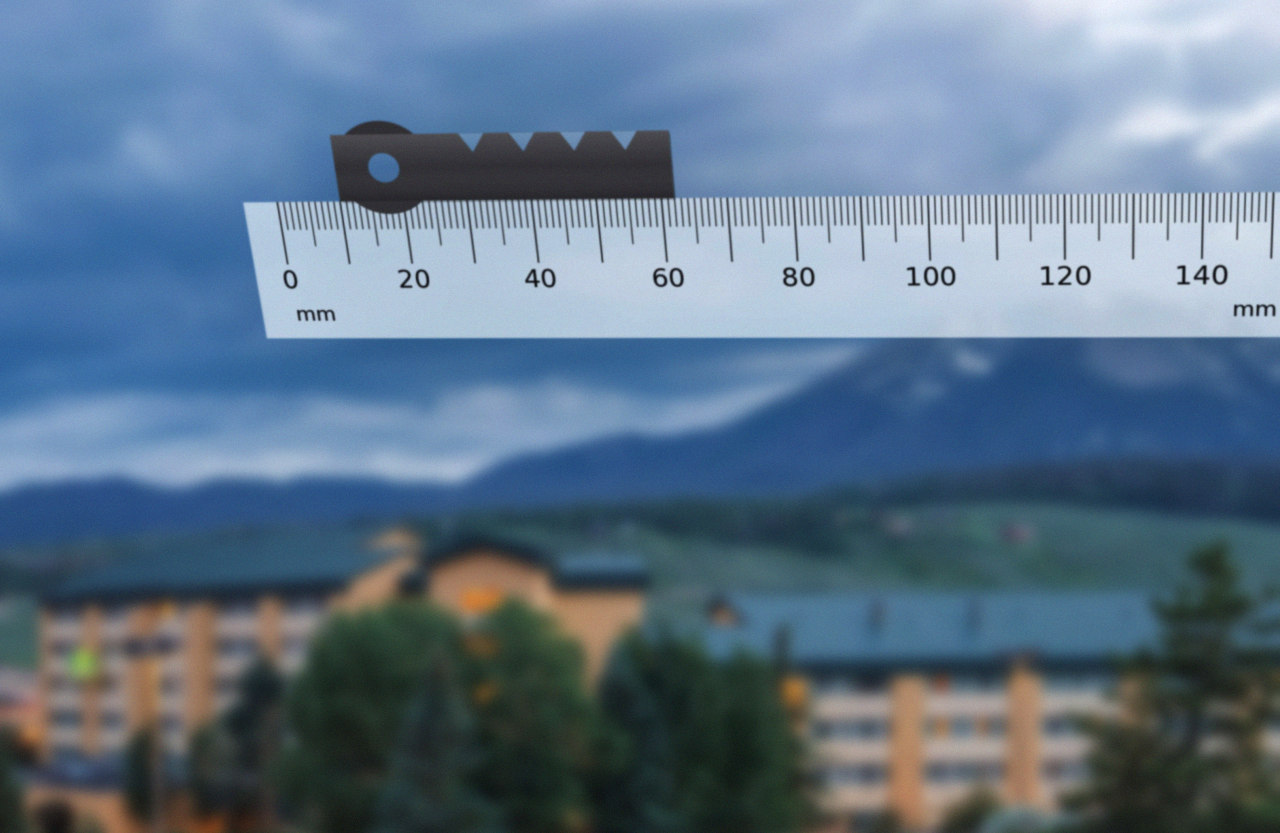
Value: value=52 unit=mm
